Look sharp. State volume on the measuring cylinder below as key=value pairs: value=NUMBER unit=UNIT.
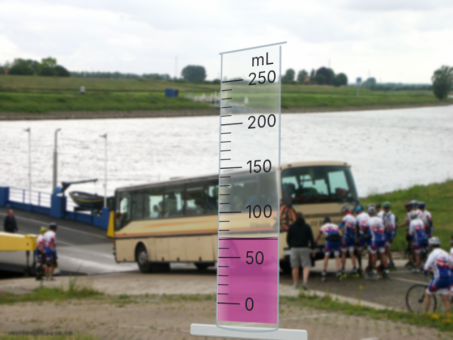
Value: value=70 unit=mL
